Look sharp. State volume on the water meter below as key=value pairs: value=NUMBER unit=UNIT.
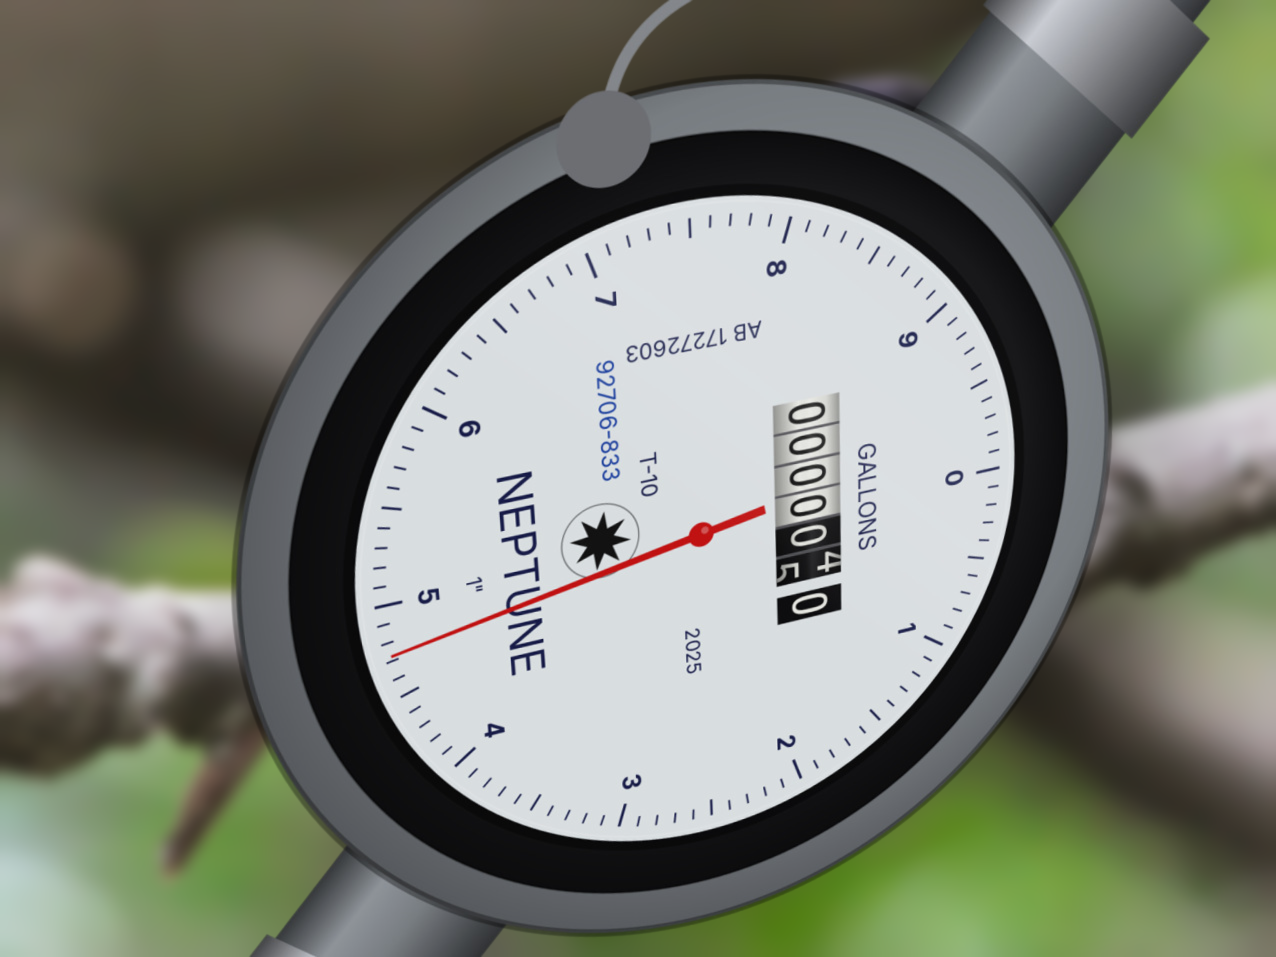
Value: value=44.7 unit=gal
